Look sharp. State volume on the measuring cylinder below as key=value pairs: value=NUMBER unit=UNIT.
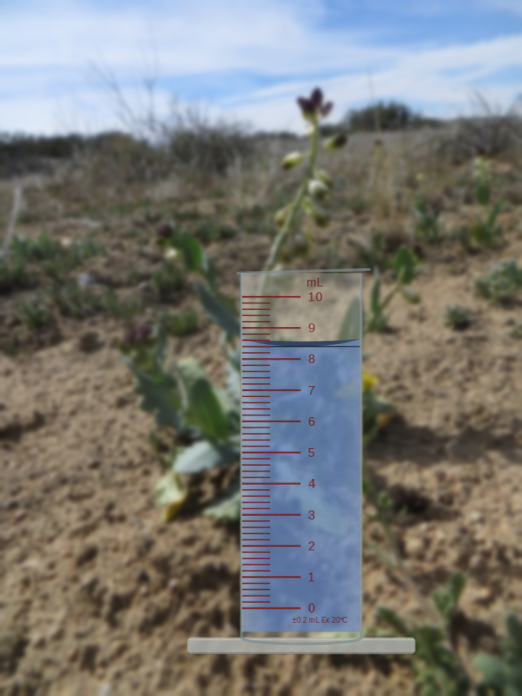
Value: value=8.4 unit=mL
